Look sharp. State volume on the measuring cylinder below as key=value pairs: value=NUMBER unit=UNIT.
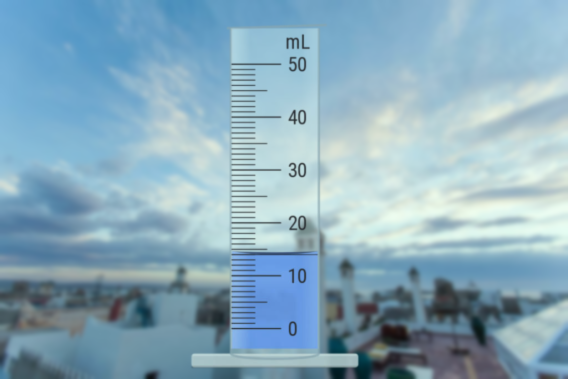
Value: value=14 unit=mL
